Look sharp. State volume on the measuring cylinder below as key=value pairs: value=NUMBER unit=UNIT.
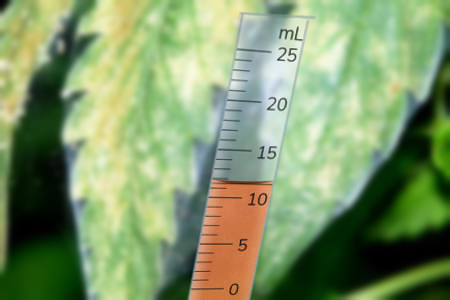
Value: value=11.5 unit=mL
